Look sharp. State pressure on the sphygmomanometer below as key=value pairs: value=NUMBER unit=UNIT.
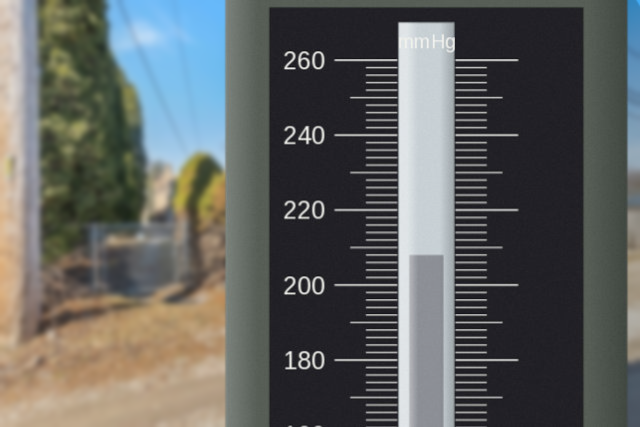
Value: value=208 unit=mmHg
